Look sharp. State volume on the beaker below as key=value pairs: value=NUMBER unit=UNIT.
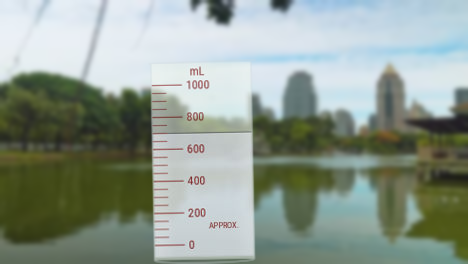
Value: value=700 unit=mL
